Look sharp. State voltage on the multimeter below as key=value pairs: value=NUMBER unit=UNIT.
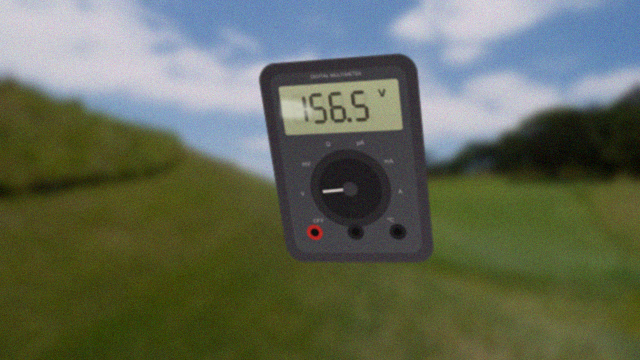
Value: value=156.5 unit=V
